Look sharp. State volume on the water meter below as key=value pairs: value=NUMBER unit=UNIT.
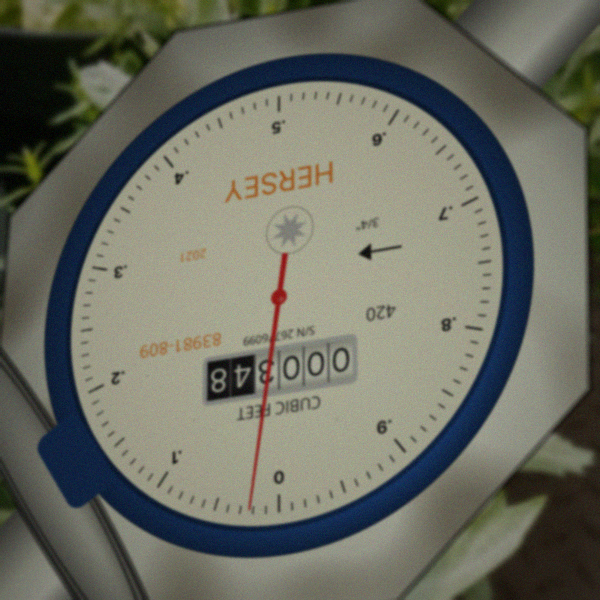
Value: value=348.02 unit=ft³
